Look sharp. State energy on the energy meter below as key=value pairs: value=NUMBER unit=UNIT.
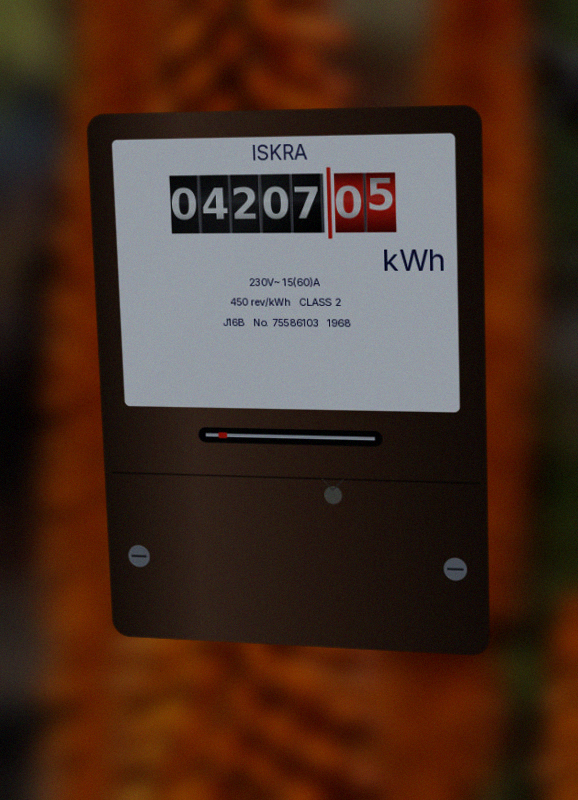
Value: value=4207.05 unit=kWh
